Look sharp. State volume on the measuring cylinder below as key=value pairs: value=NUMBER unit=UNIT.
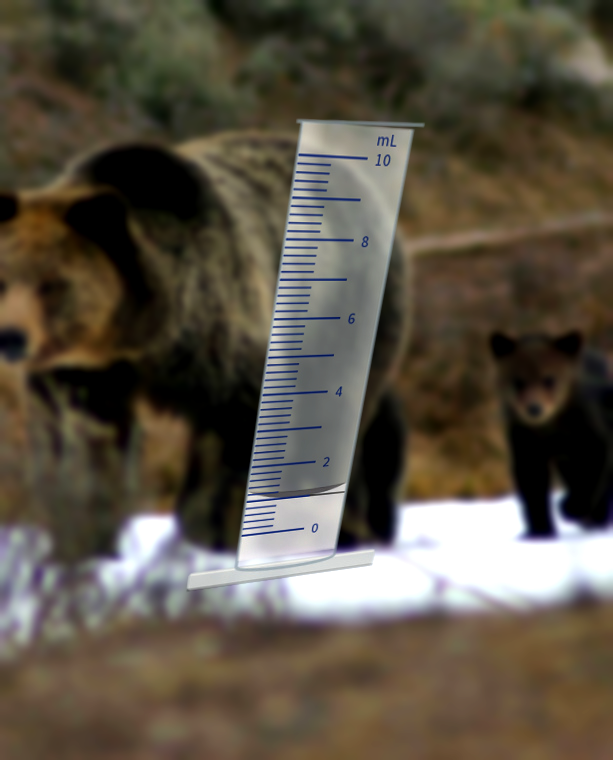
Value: value=1 unit=mL
